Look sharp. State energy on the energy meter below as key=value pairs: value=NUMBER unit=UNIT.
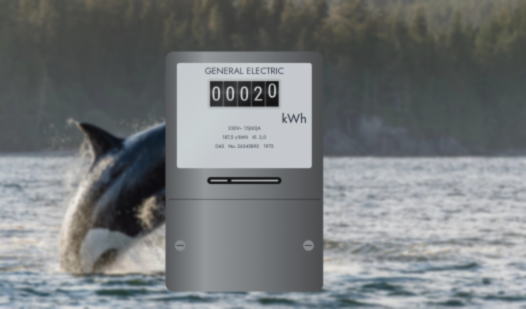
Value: value=20 unit=kWh
